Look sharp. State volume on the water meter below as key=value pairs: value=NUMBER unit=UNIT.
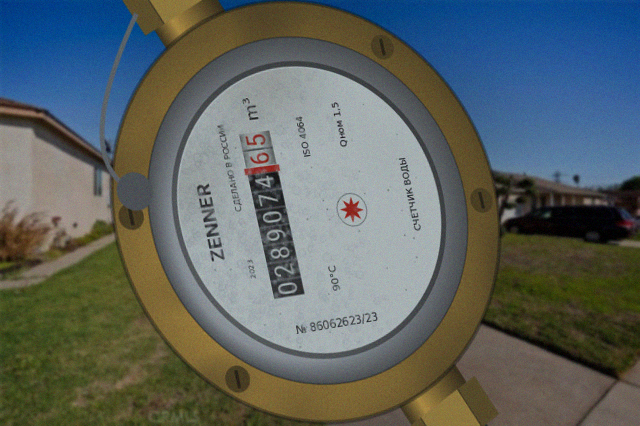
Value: value=289074.65 unit=m³
